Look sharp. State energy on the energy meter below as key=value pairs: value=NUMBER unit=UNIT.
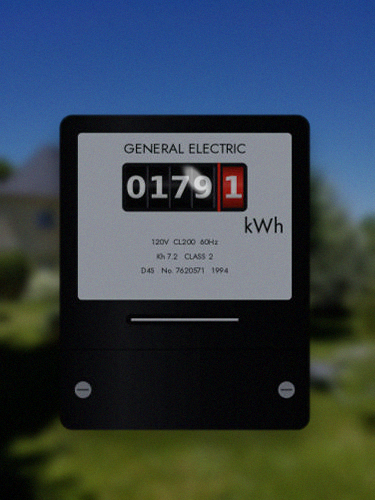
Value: value=179.1 unit=kWh
